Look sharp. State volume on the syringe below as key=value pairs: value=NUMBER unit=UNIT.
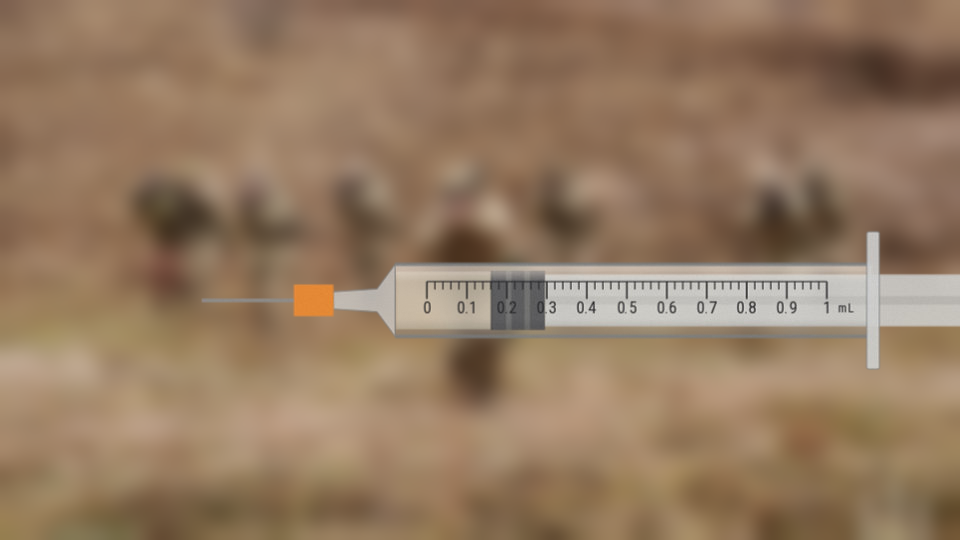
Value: value=0.16 unit=mL
